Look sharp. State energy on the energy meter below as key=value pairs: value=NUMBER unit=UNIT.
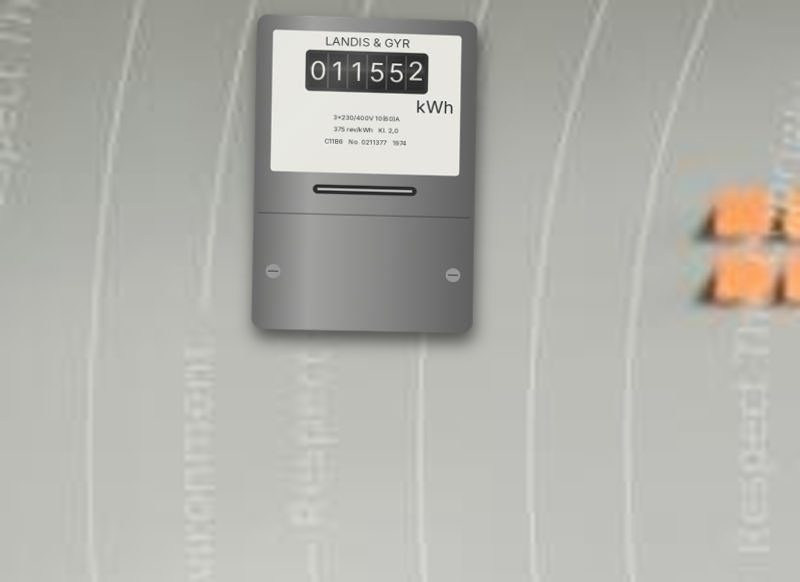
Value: value=11552 unit=kWh
